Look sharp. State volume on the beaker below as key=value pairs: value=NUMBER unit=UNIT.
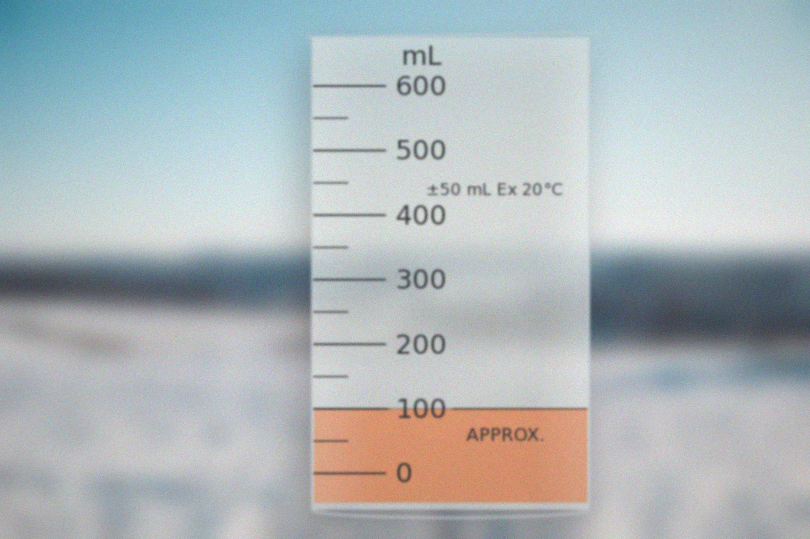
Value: value=100 unit=mL
